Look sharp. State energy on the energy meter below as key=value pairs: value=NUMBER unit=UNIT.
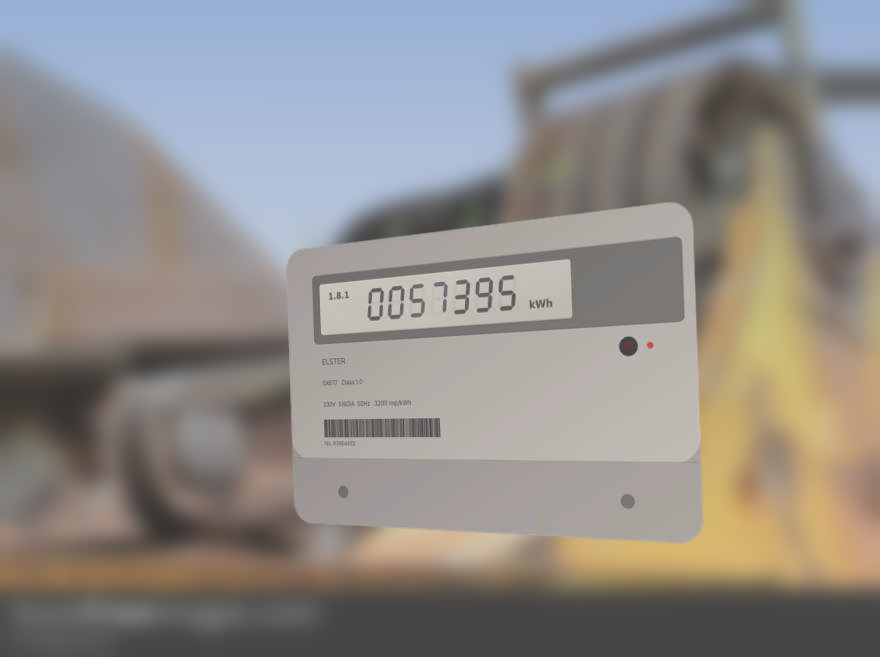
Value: value=57395 unit=kWh
